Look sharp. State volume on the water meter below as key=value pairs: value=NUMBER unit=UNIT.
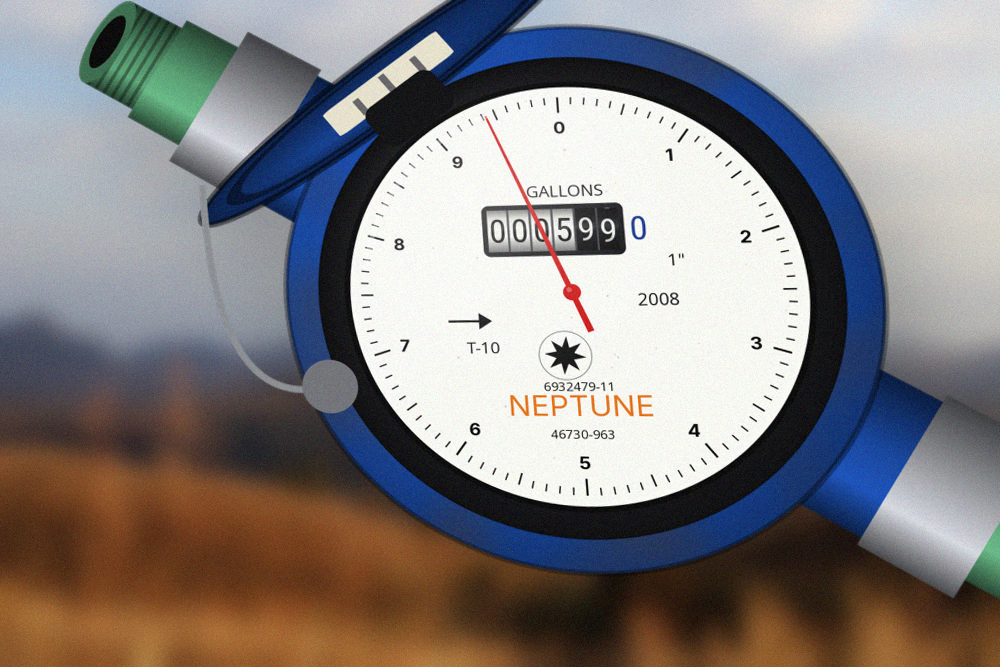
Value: value=5989.4 unit=gal
